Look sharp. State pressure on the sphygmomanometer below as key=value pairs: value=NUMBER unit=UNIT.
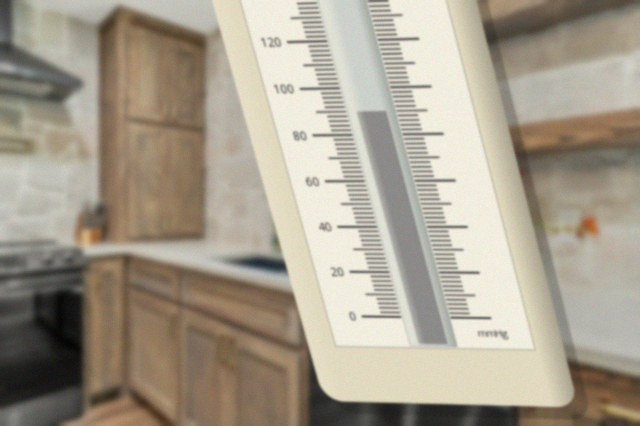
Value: value=90 unit=mmHg
